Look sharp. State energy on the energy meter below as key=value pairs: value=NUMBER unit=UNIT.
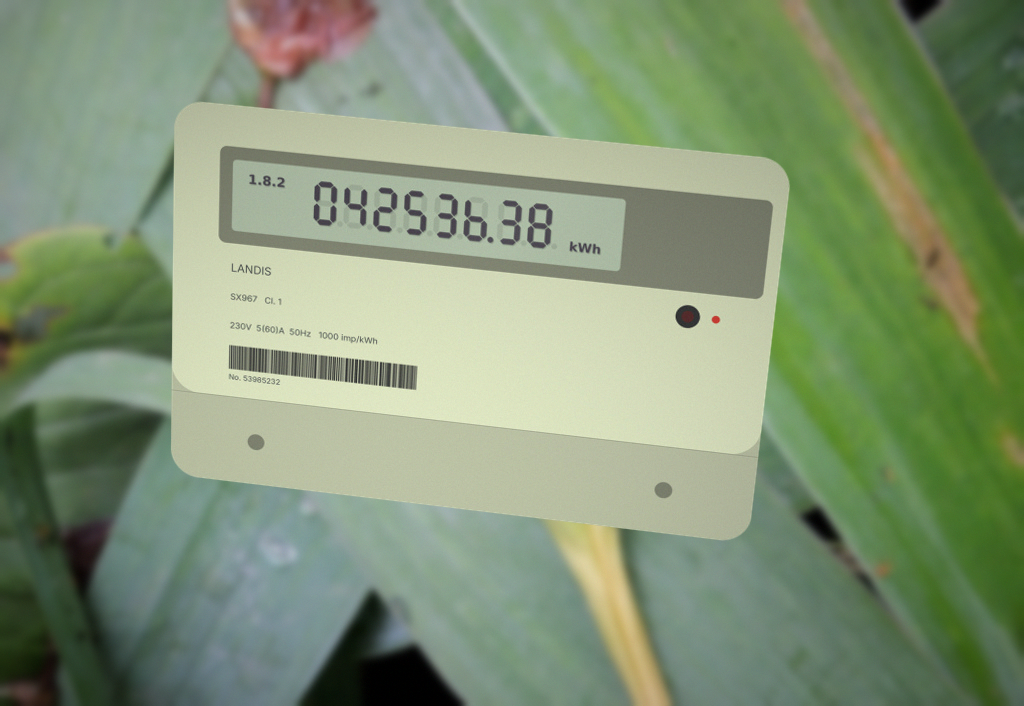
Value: value=42536.38 unit=kWh
